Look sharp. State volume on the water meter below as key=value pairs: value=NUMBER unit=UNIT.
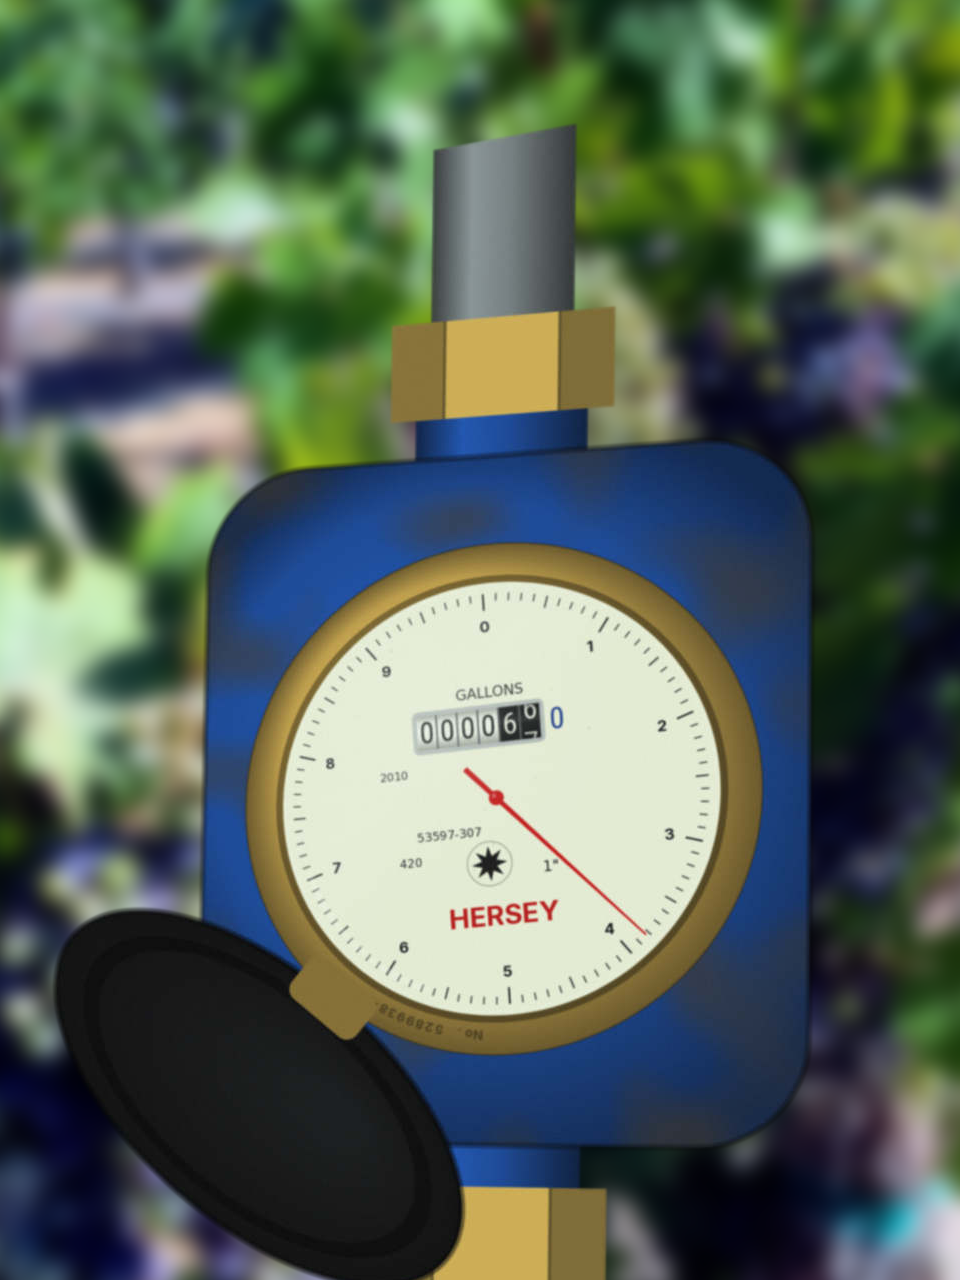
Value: value=663.8 unit=gal
